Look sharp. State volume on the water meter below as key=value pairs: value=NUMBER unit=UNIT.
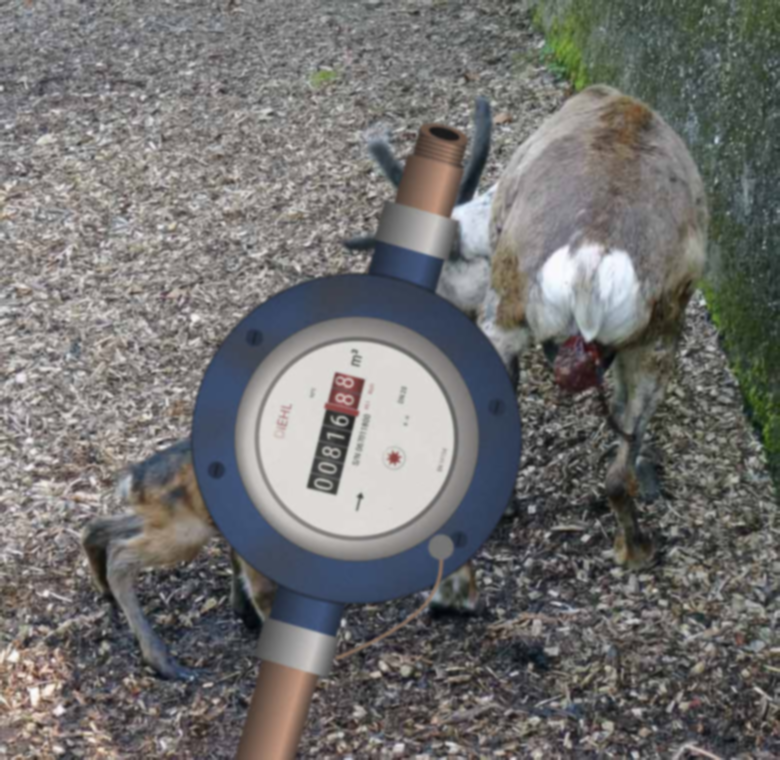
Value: value=816.88 unit=m³
